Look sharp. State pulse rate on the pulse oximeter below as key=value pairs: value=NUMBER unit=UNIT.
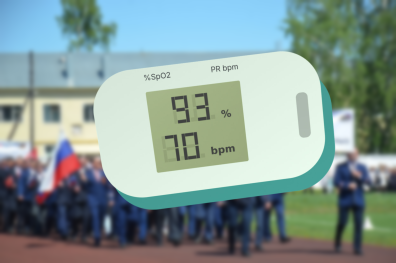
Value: value=70 unit=bpm
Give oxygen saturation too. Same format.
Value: value=93 unit=%
